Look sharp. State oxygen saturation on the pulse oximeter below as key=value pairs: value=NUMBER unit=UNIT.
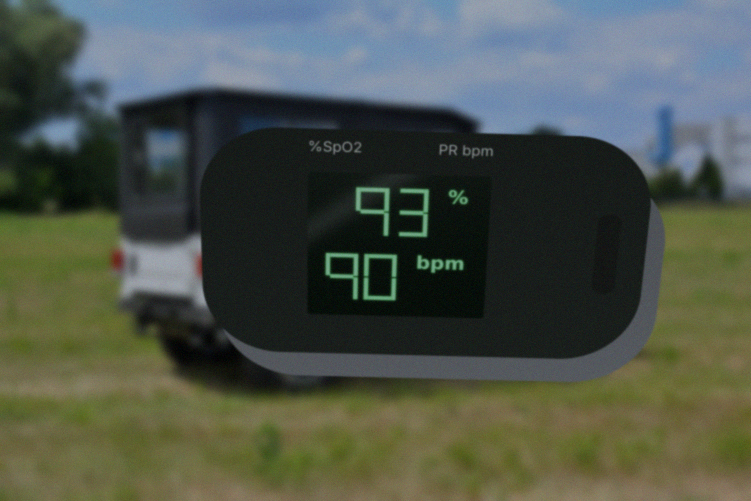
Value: value=93 unit=%
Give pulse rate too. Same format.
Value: value=90 unit=bpm
